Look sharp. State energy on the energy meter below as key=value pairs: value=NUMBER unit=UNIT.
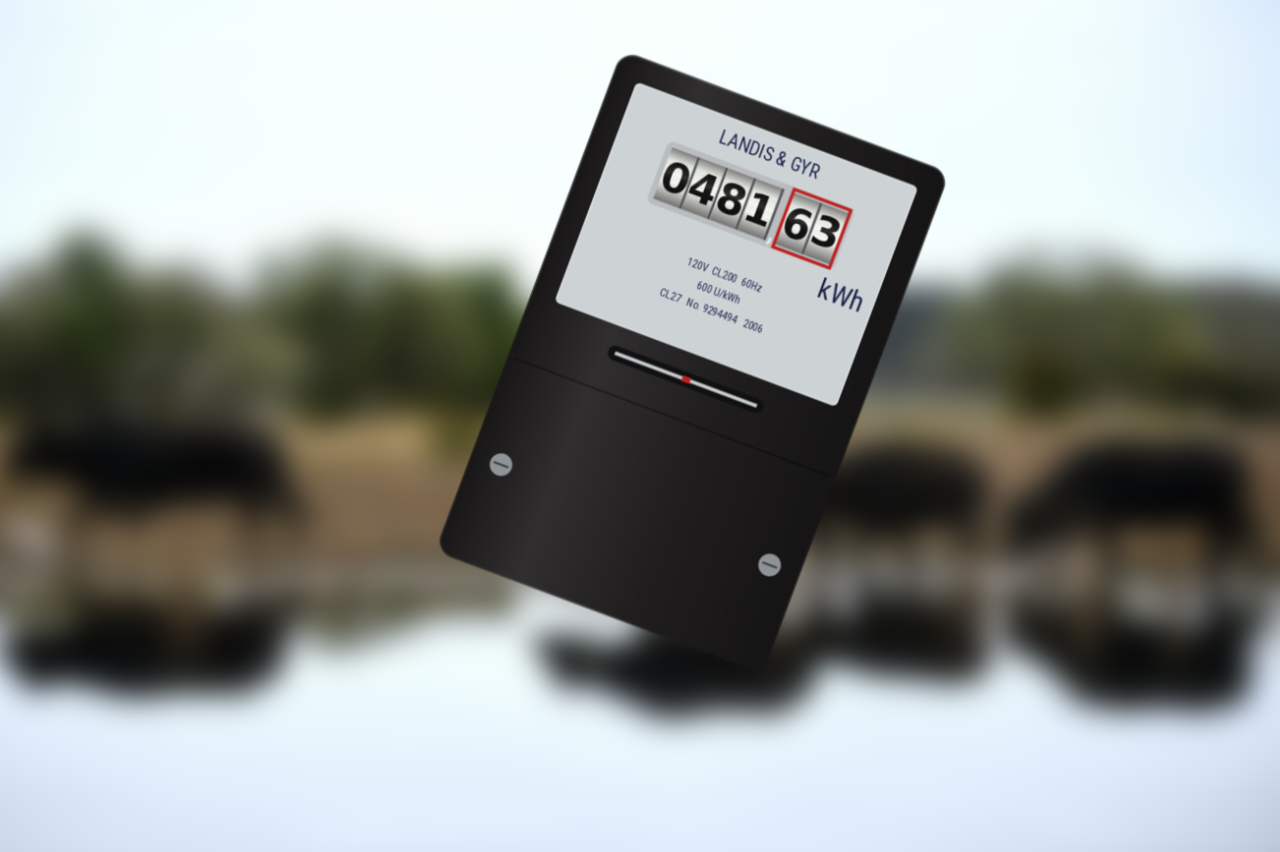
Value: value=481.63 unit=kWh
